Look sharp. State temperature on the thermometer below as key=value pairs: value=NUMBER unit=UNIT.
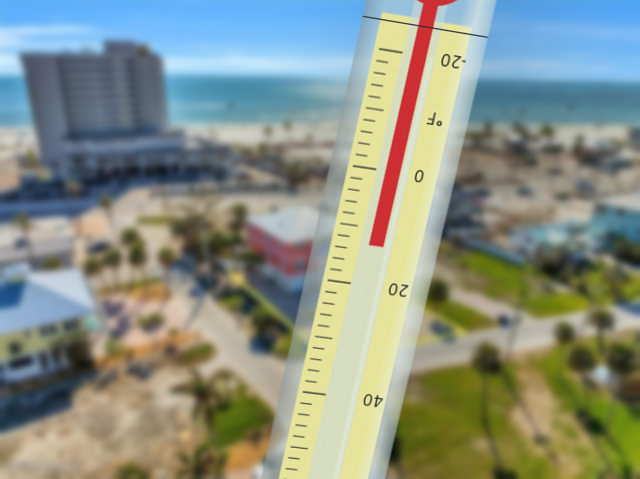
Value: value=13 unit=°F
